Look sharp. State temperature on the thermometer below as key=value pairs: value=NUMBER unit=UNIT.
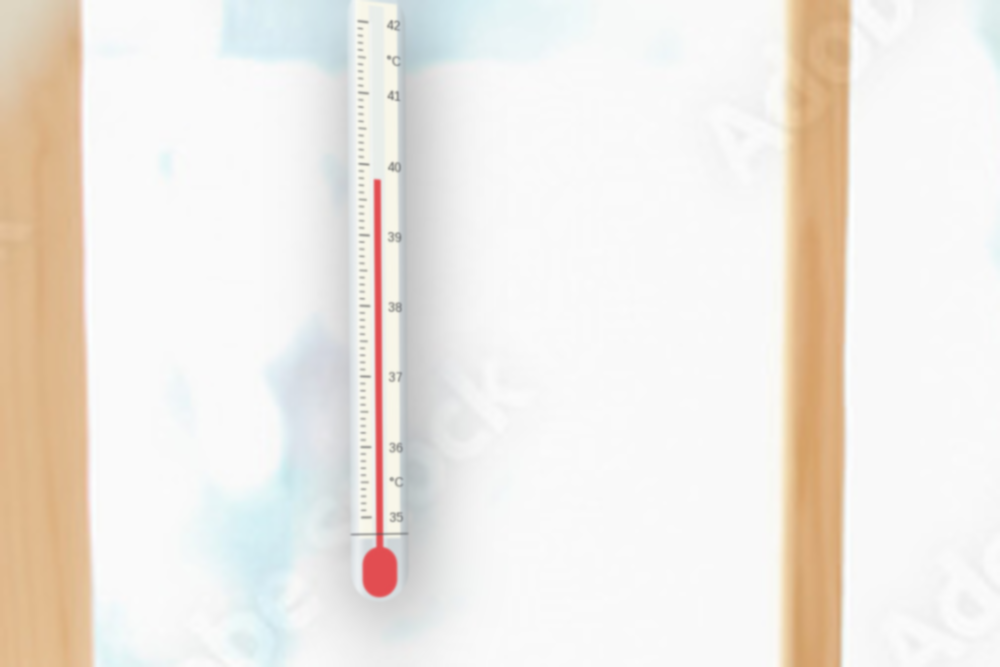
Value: value=39.8 unit=°C
